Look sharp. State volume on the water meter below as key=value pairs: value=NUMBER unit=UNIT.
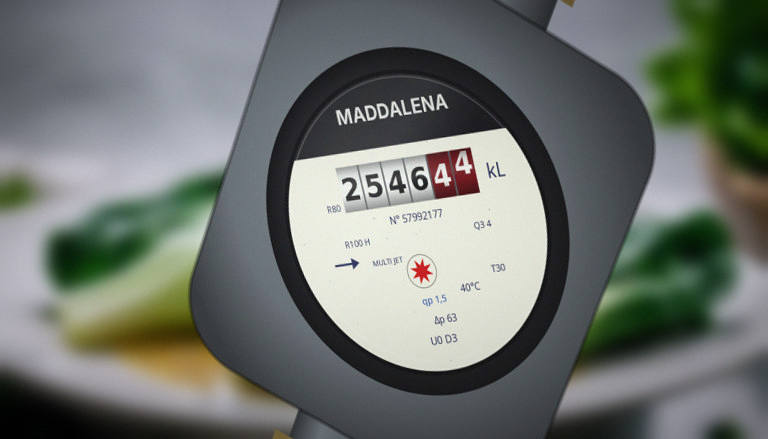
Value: value=2546.44 unit=kL
